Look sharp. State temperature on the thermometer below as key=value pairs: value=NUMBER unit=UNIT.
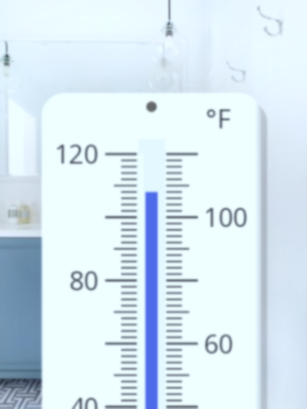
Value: value=108 unit=°F
